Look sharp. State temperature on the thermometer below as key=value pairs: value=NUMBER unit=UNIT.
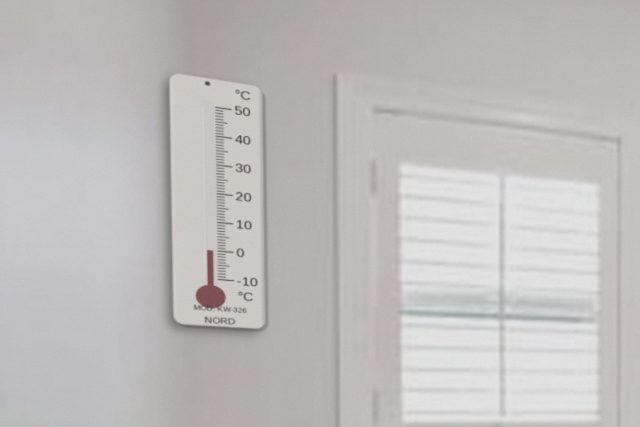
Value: value=0 unit=°C
